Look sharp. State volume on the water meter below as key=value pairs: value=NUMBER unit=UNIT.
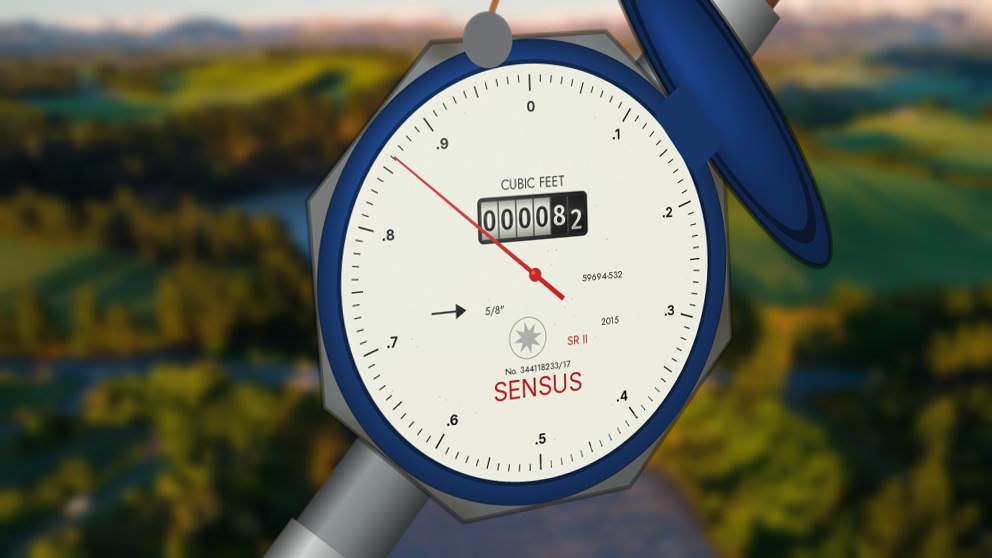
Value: value=81.86 unit=ft³
